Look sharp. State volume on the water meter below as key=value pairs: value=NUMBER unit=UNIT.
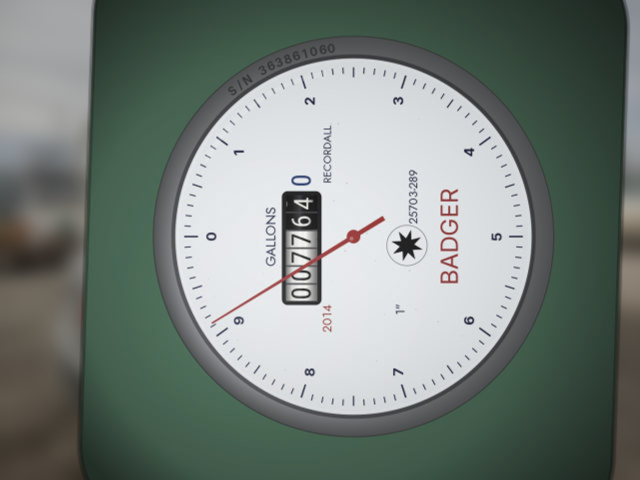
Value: value=77639.1 unit=gal
